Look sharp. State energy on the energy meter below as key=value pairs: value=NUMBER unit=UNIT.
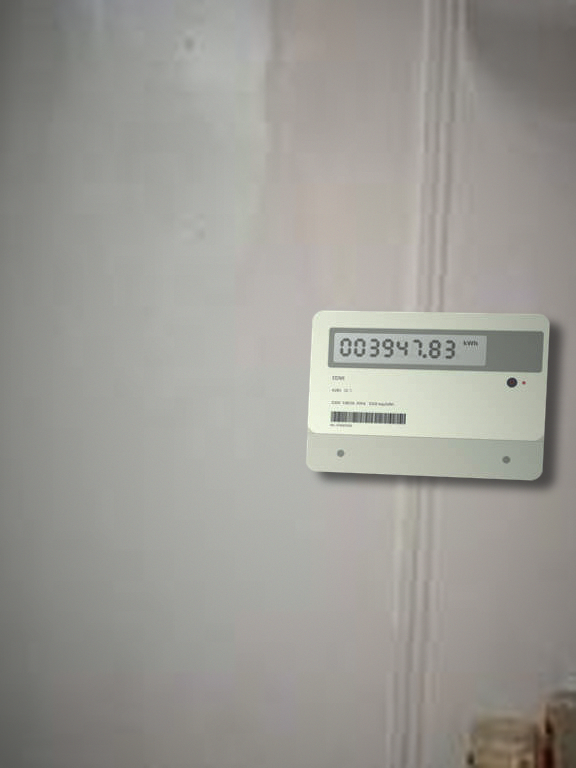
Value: value=3947.83 unit=kWh
